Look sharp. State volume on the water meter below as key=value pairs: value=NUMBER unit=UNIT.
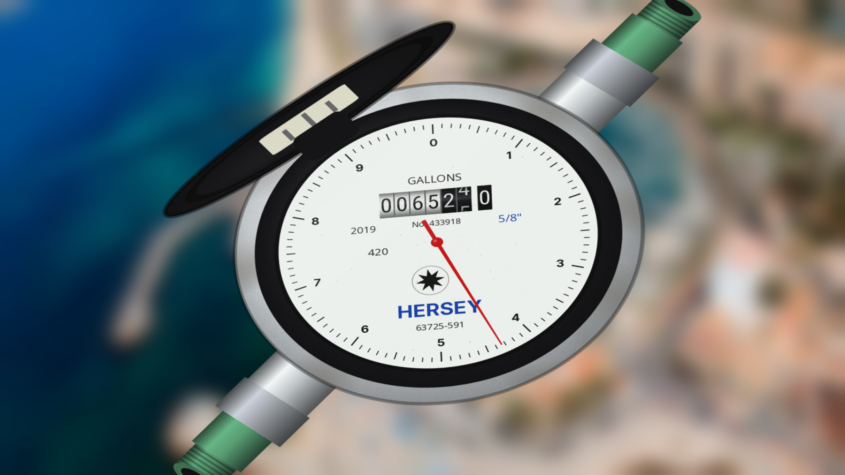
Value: value=65244.3 unit=gal
